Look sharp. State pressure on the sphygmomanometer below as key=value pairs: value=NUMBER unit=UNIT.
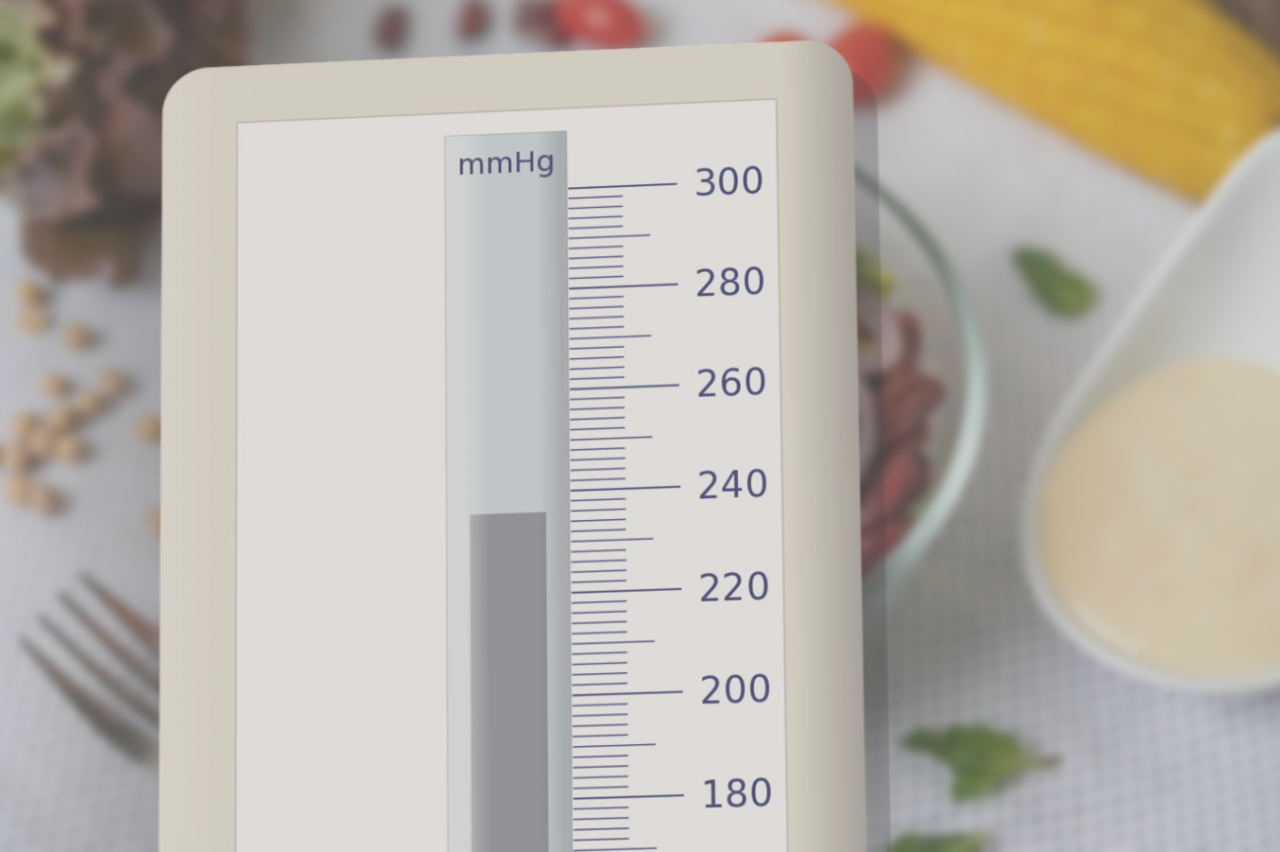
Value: value=236 unit=mmHg
